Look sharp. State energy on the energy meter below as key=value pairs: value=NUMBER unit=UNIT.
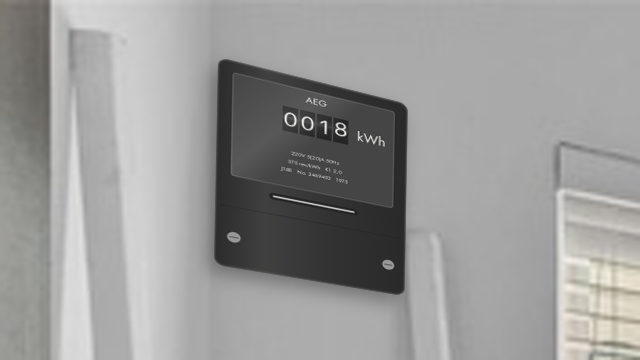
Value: value=18 unit=kWh
